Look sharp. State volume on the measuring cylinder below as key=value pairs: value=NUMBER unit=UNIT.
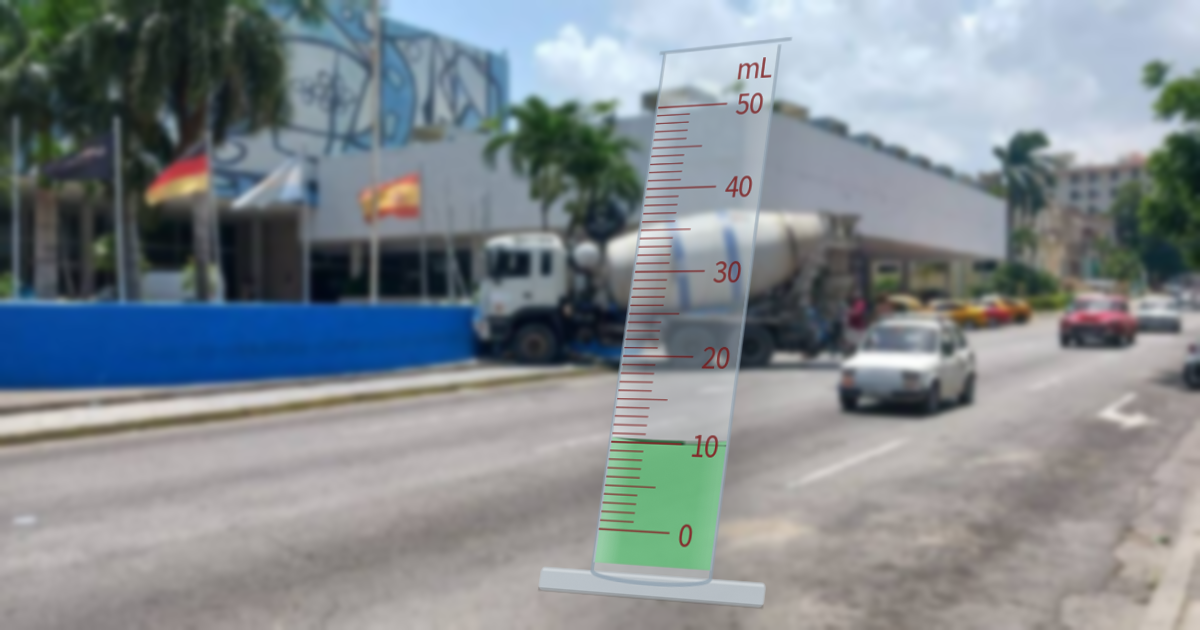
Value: value=10 unit=mL
